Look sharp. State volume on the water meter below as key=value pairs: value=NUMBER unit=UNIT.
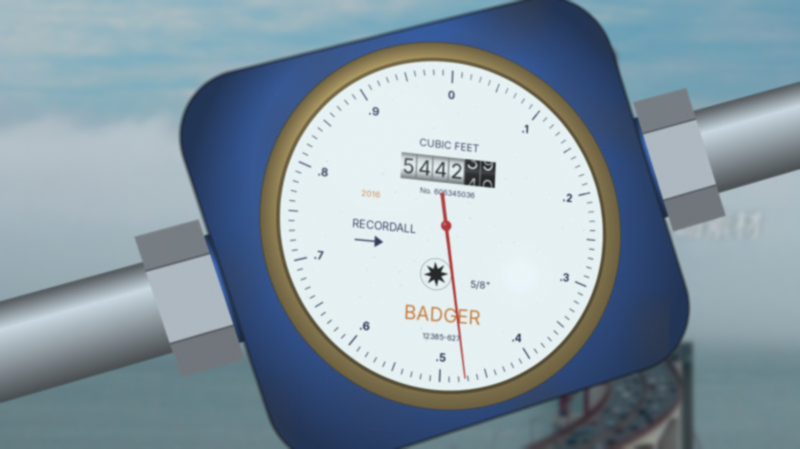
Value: value=544239.47 unit=ft³
